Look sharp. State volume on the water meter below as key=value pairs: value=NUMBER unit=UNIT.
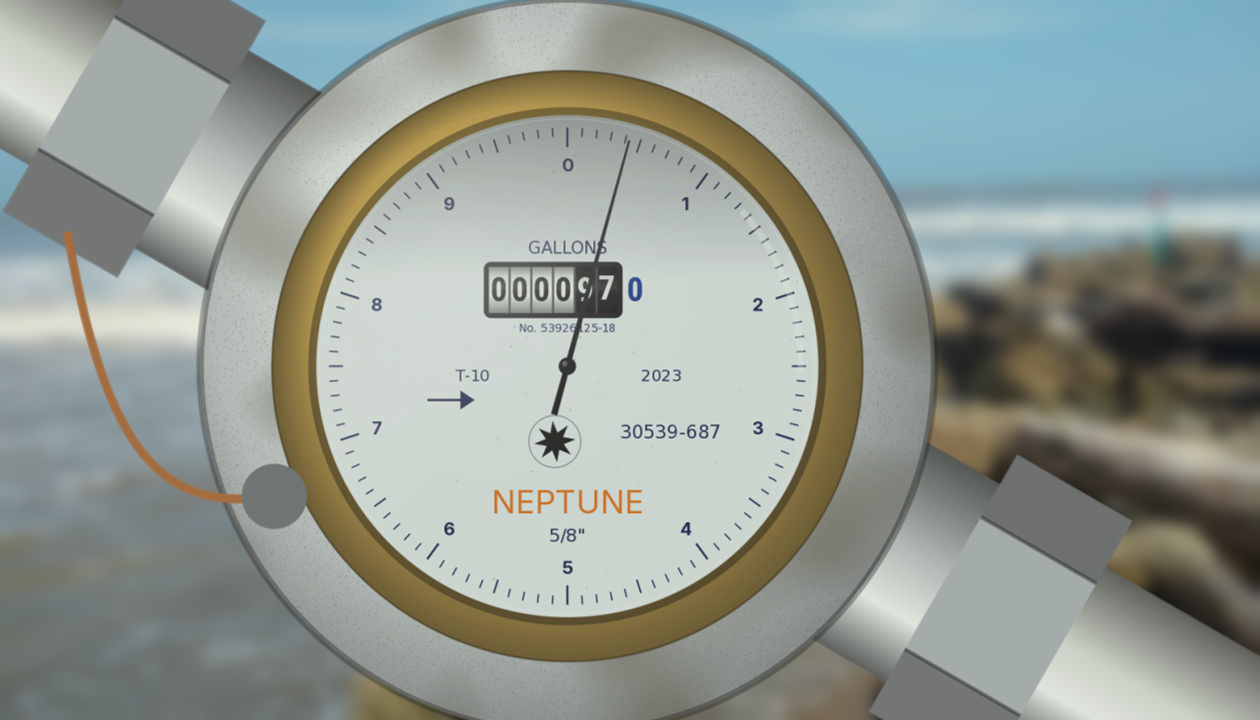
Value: value=970.4 unit=gal
